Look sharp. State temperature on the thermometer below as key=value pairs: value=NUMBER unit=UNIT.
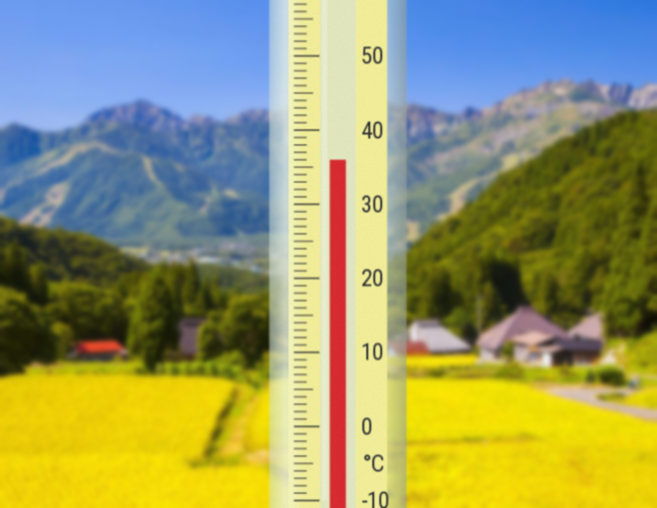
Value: value=36 unit=°C
